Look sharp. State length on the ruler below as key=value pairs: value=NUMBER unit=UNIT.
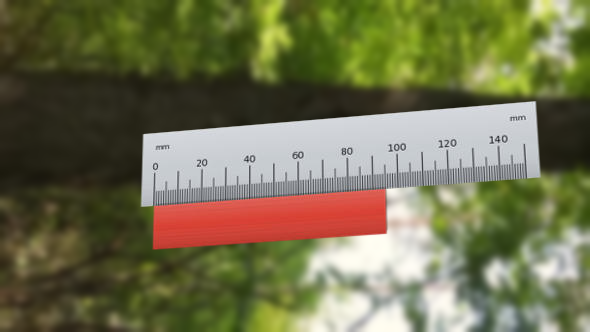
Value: value=95 unit=mm
